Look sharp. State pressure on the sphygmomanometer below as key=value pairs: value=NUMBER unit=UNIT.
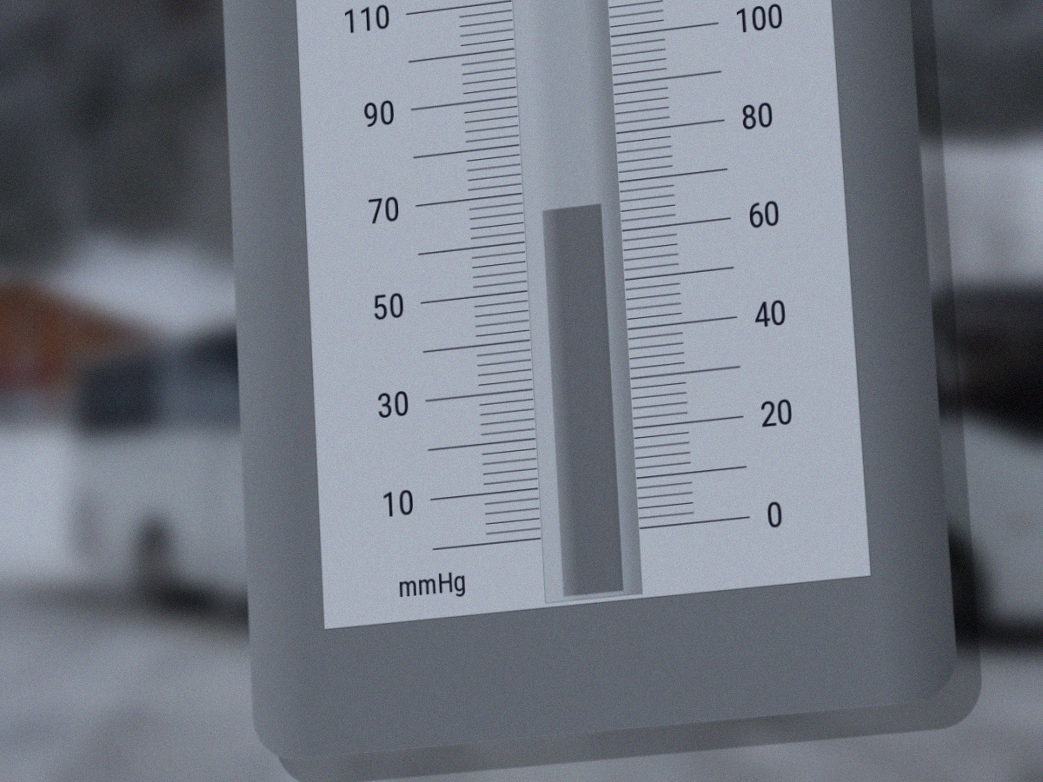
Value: value=66 unit=mmHg
